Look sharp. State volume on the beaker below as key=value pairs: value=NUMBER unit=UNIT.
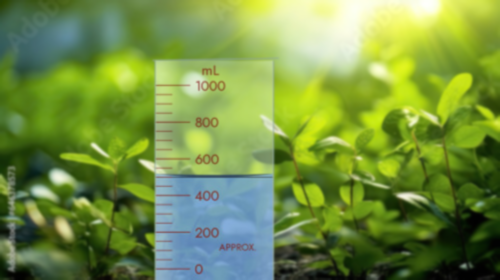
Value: value=500 unit=mL
